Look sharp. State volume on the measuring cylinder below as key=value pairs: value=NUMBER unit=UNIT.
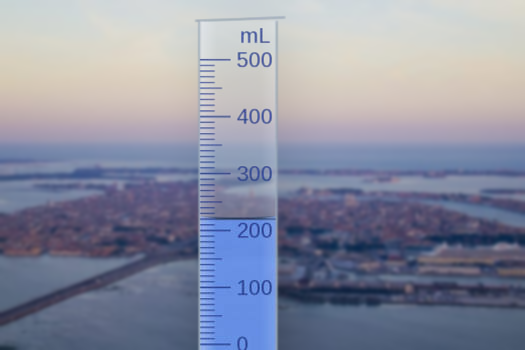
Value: value=220 unit=mL
